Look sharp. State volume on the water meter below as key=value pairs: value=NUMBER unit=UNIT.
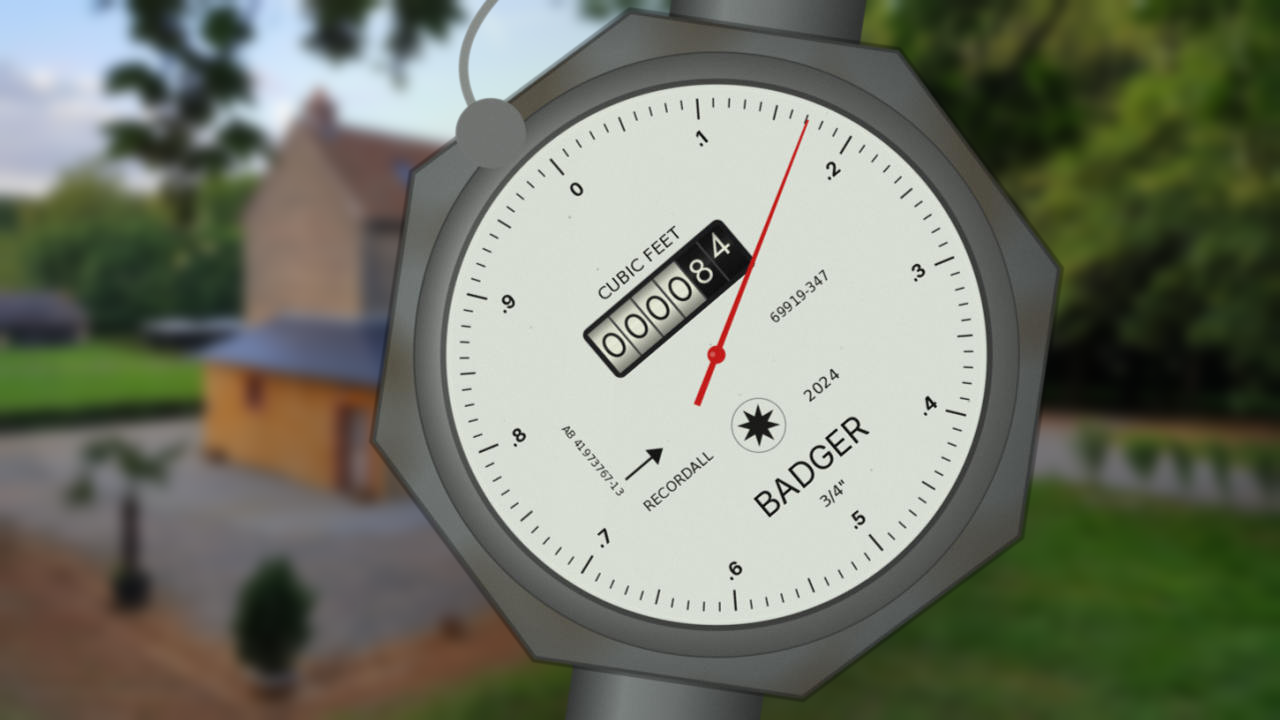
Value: value=84.17 unit=ft³
